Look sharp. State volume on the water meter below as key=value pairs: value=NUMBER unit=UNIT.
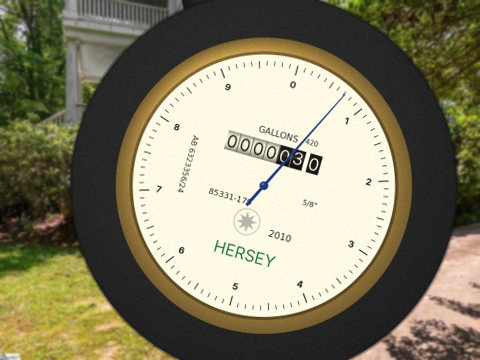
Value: value=30.7 unit=gal
